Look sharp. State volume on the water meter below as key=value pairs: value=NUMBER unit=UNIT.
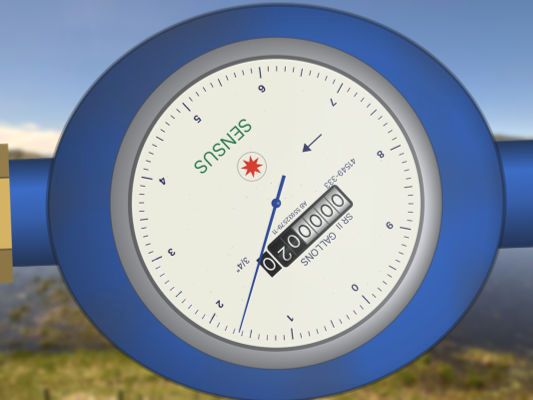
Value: value=21.6 unit=gal
